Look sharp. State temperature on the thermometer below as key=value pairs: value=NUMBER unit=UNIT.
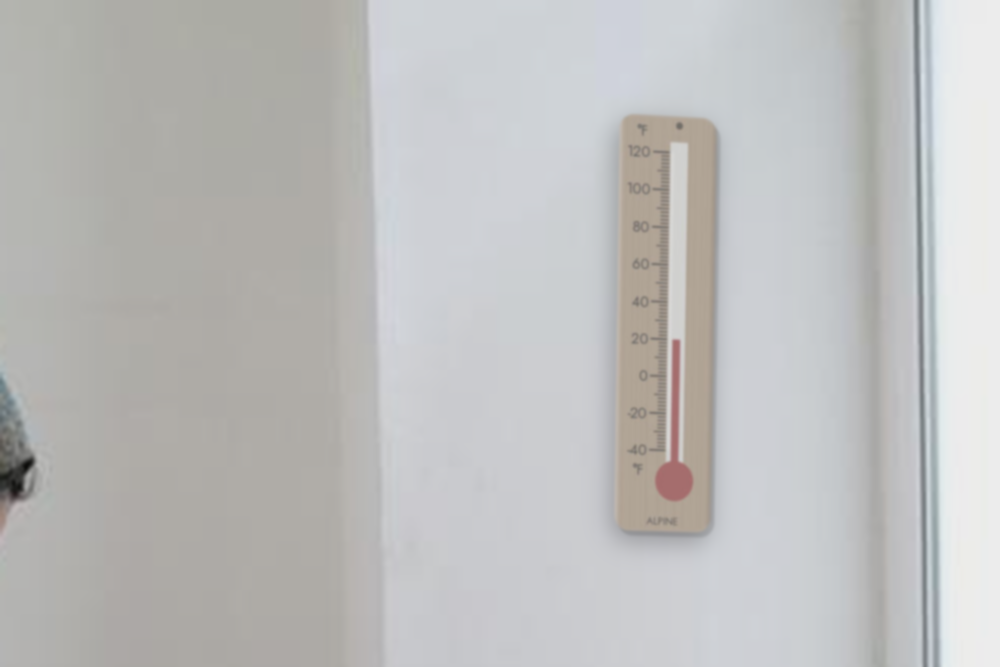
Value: value=20 unit=°F
